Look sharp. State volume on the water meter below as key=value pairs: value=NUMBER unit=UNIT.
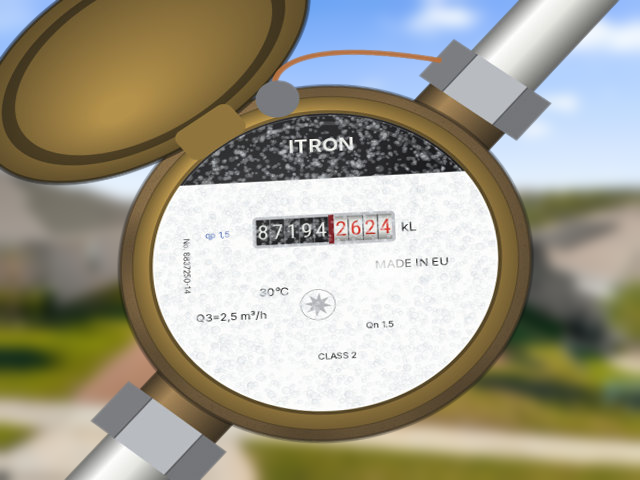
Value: value=87194.2624 unit=kL
